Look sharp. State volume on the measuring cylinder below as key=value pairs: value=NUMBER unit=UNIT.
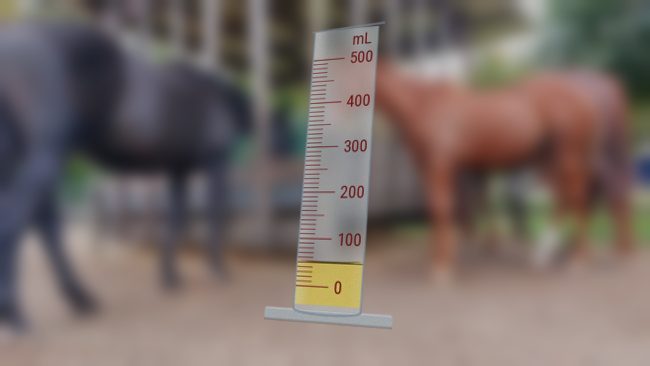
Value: value=50 unit=mL
